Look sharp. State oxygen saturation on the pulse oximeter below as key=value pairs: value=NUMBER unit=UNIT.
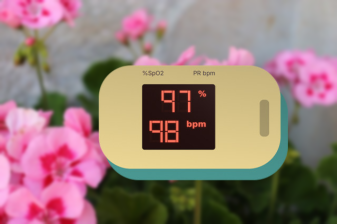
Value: value=97 unit=%
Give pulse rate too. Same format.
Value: value=98 unit=bpm
